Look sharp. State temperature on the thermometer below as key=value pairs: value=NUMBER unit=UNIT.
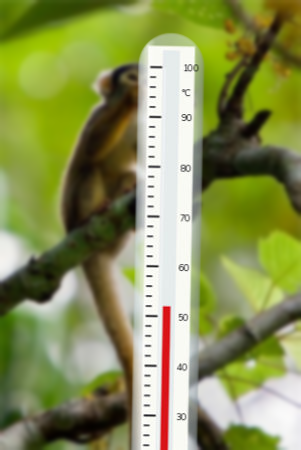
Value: value=52 unit=°C
